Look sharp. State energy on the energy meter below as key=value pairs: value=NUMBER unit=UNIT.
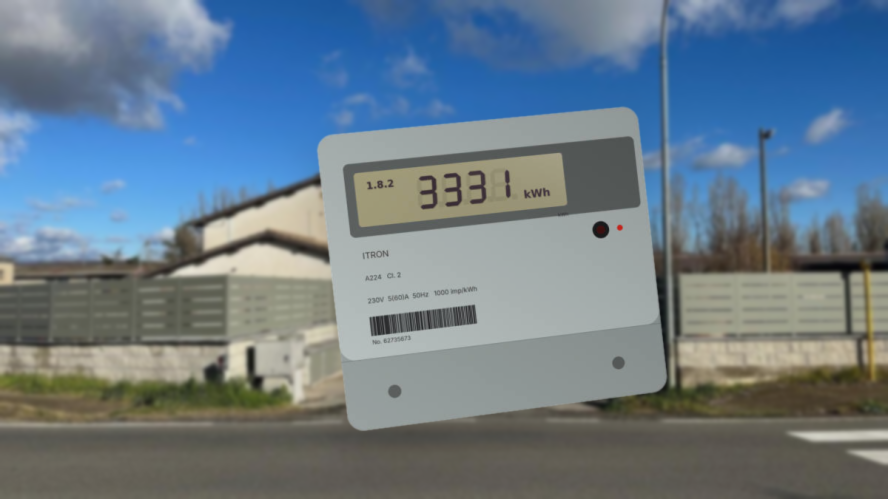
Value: value=3331 unit=kWh
